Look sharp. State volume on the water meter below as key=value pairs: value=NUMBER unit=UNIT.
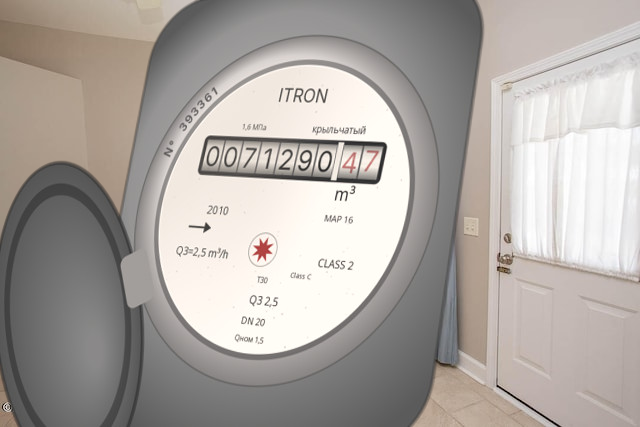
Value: value=71290.47 unit=m³
